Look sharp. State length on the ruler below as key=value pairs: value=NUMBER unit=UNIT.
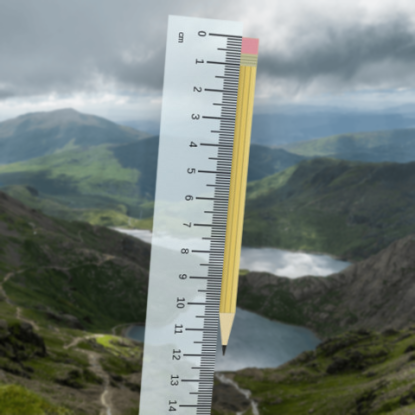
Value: value=12 unit=cm
